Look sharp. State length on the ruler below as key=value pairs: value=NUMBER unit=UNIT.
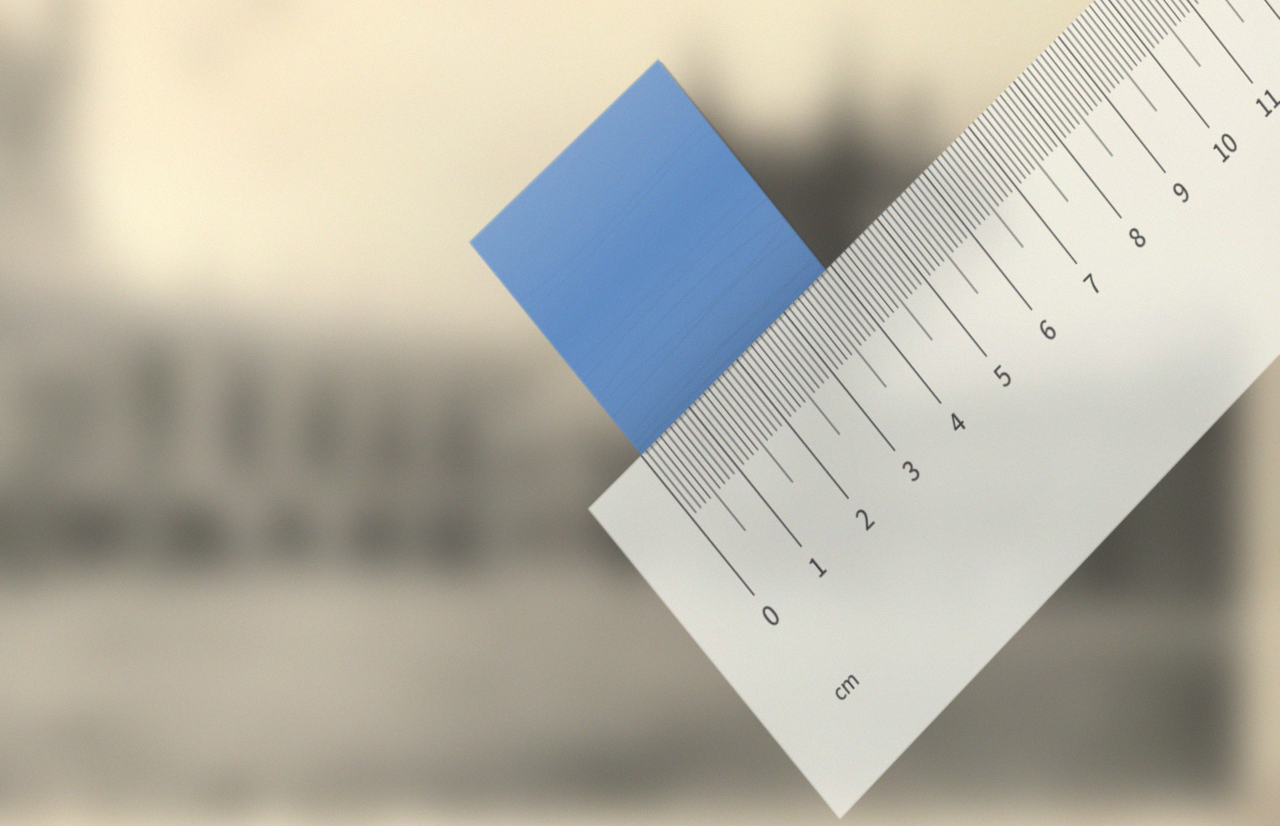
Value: value=3.9 unit=cm
